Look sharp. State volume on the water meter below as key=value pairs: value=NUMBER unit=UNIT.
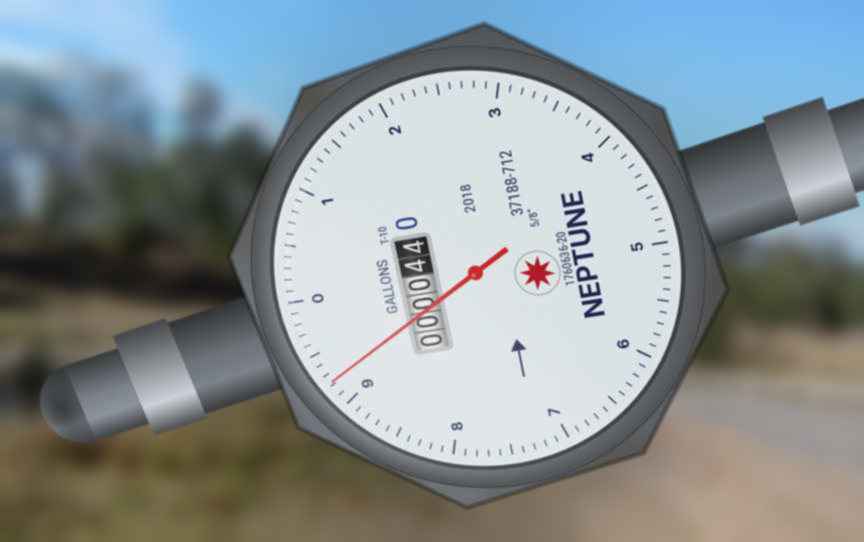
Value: value=439.2 unit=gal
